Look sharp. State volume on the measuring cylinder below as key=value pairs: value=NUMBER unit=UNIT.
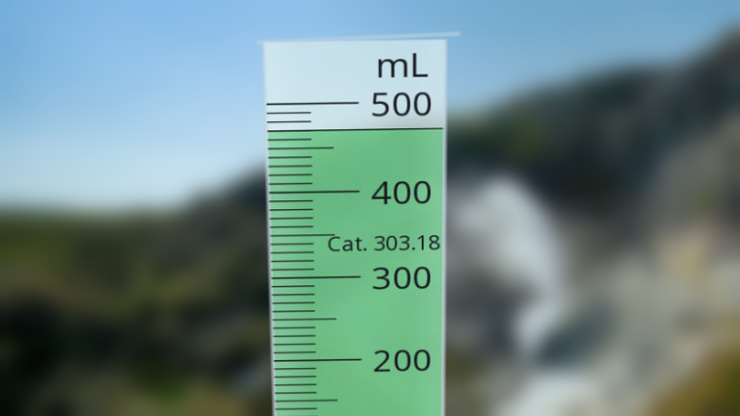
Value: value=470 unit=mL
